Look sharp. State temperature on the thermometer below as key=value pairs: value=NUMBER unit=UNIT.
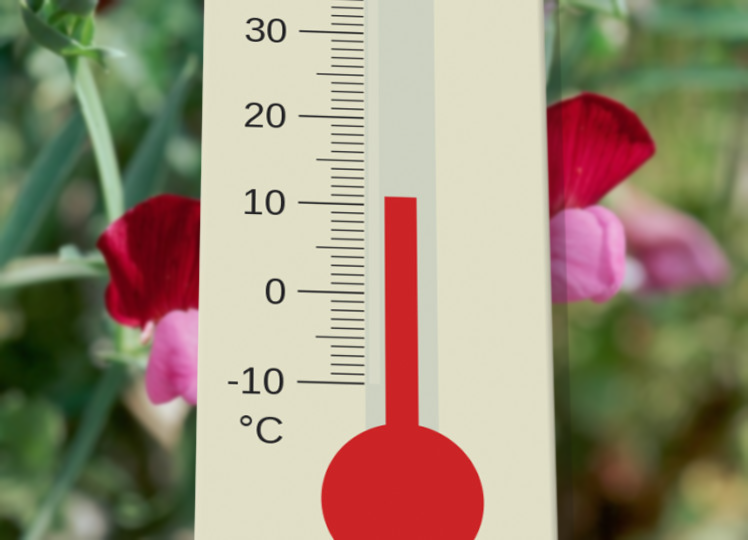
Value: value=11 unit=°C
